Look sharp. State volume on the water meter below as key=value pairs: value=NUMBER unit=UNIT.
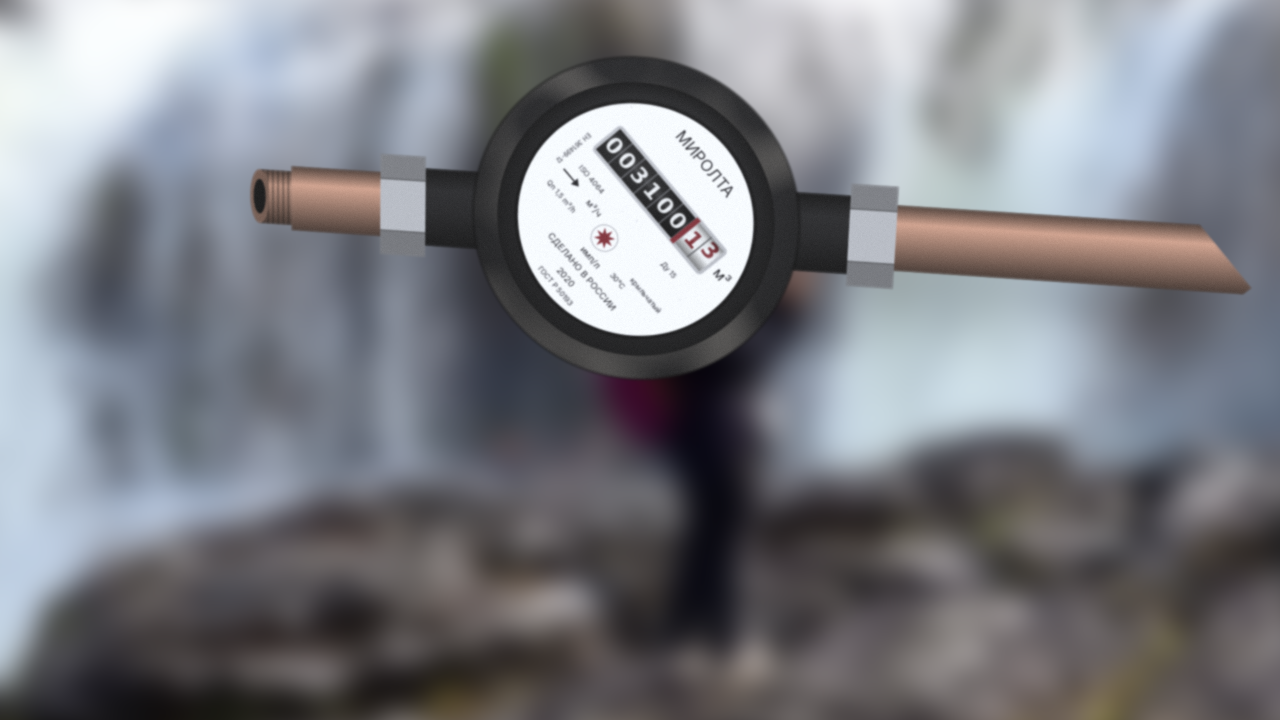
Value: value=3100.13 unit=m³
